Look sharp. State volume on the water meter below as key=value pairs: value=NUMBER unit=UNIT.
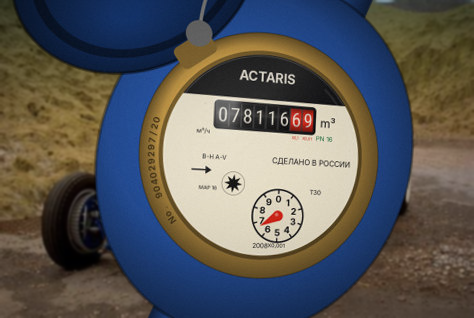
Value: value=78116.696 unit=m³
